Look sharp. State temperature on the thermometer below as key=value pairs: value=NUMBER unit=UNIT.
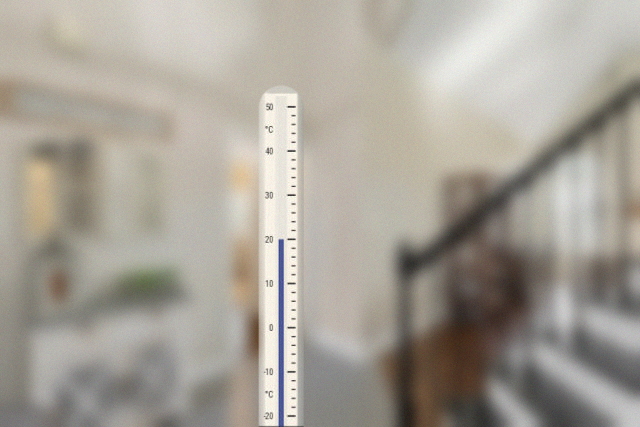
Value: value=20 unit=°C
